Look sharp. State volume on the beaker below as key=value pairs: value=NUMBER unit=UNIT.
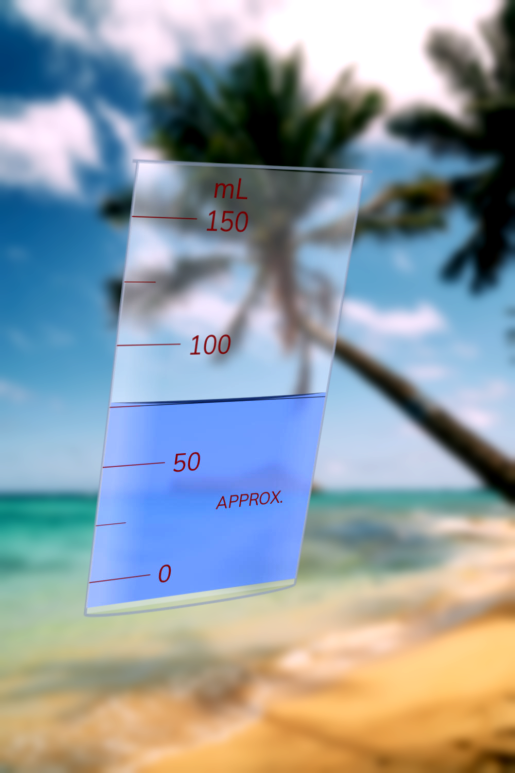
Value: value=75 unit=mL
